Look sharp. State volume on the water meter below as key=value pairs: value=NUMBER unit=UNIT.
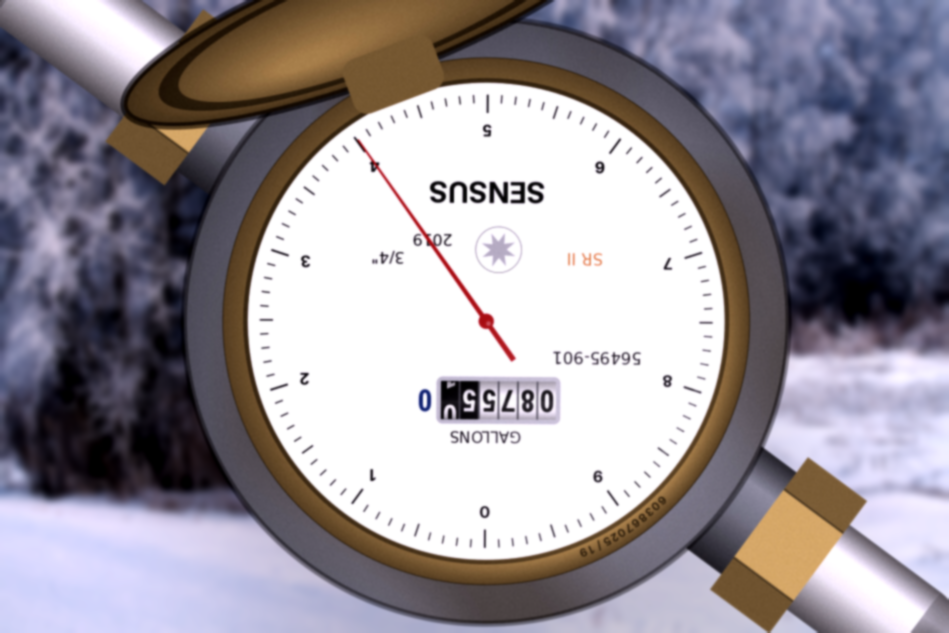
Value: value=875504.0 unit=gal
